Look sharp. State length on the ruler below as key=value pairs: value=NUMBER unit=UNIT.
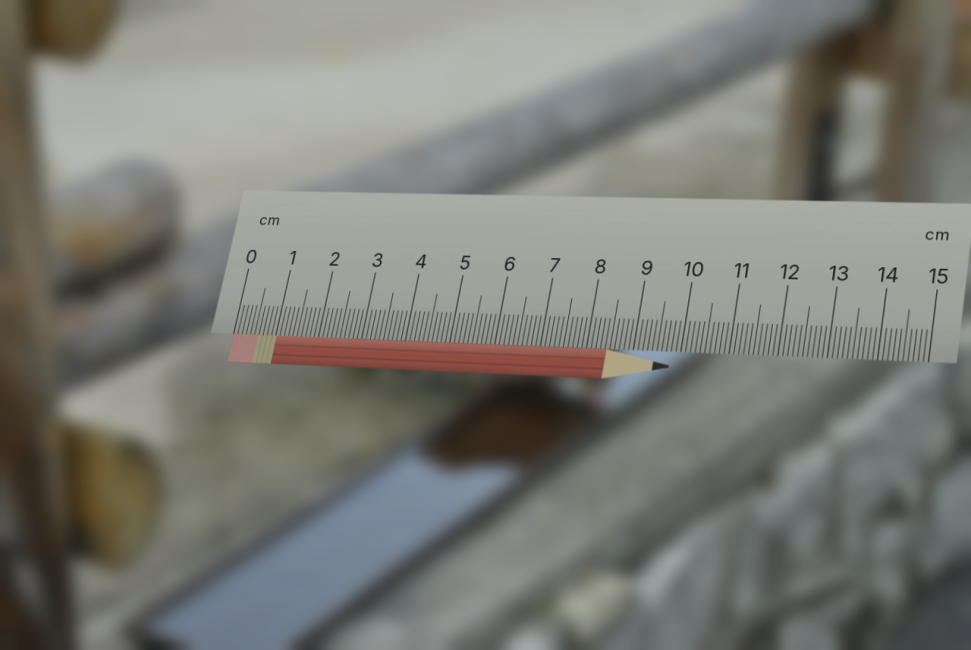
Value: value=9.8 unit=cm
